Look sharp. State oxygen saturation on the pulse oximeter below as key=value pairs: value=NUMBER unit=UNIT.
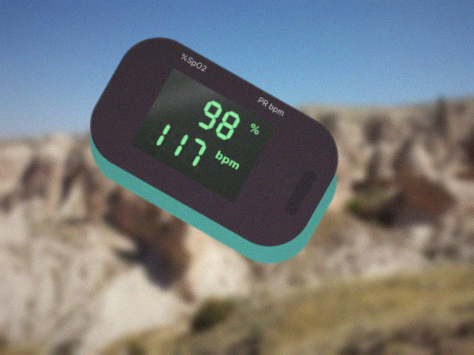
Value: value=98 unit=%
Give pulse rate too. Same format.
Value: value=117 unit=bpm
